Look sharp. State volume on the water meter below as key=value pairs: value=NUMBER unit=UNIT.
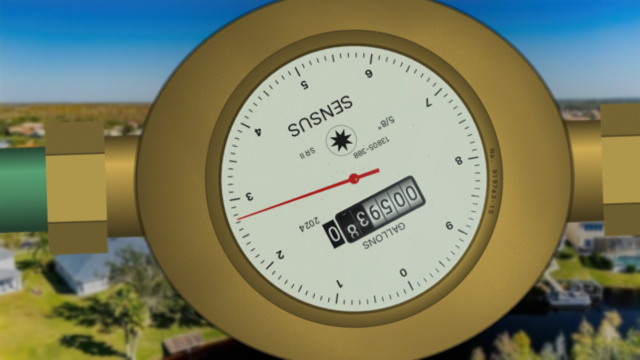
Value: value=59382.7 unit=gal
